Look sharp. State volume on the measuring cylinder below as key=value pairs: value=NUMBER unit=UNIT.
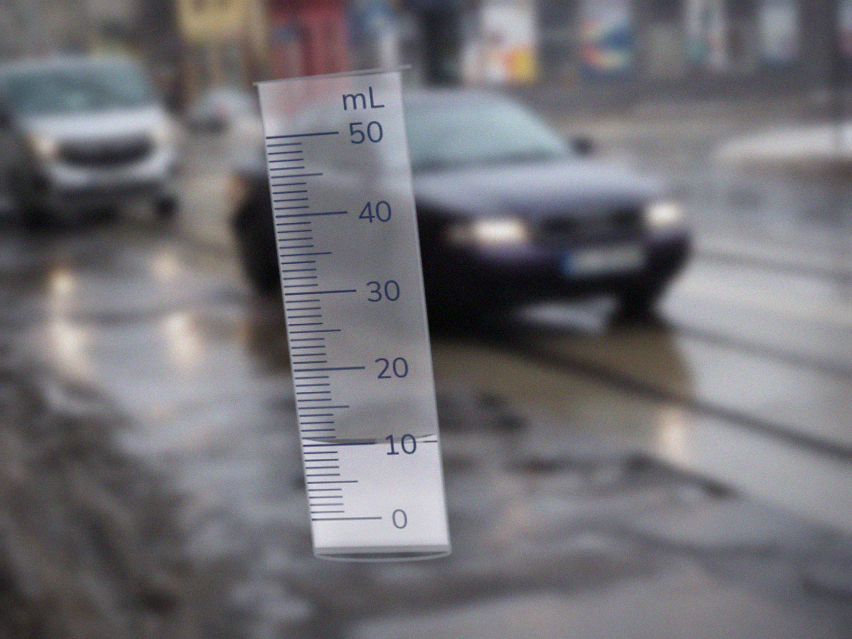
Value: value=10 unit=mL
